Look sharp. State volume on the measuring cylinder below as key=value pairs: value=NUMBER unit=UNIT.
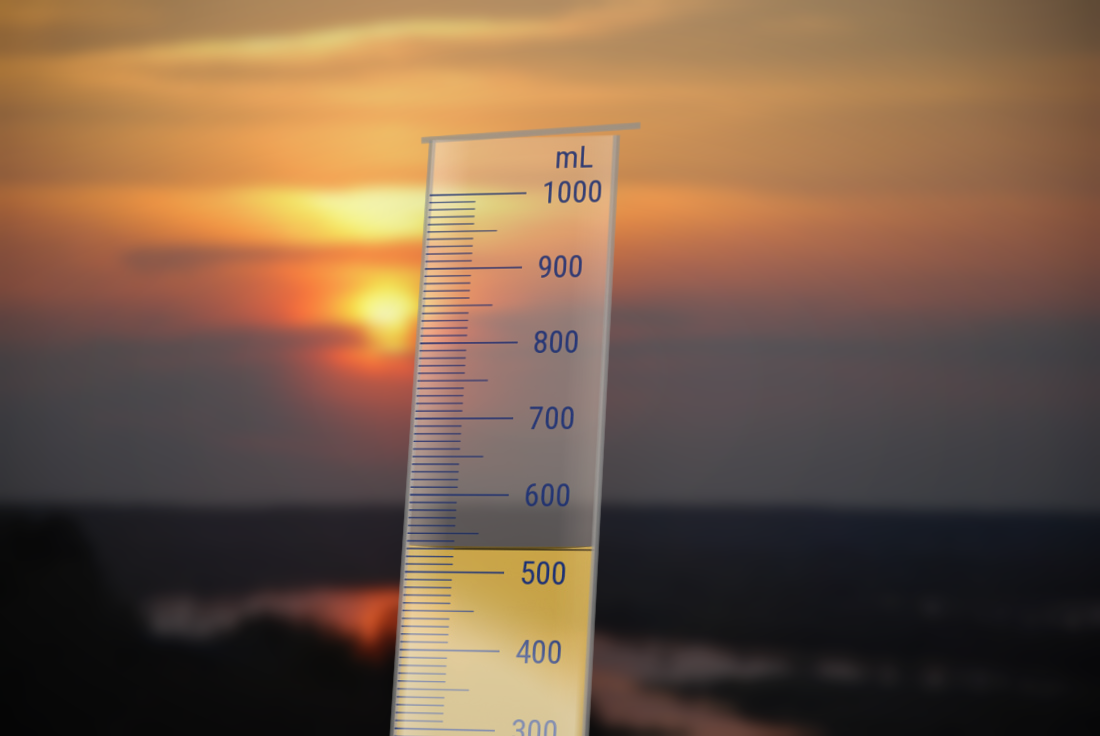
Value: value=530 unit=mL
